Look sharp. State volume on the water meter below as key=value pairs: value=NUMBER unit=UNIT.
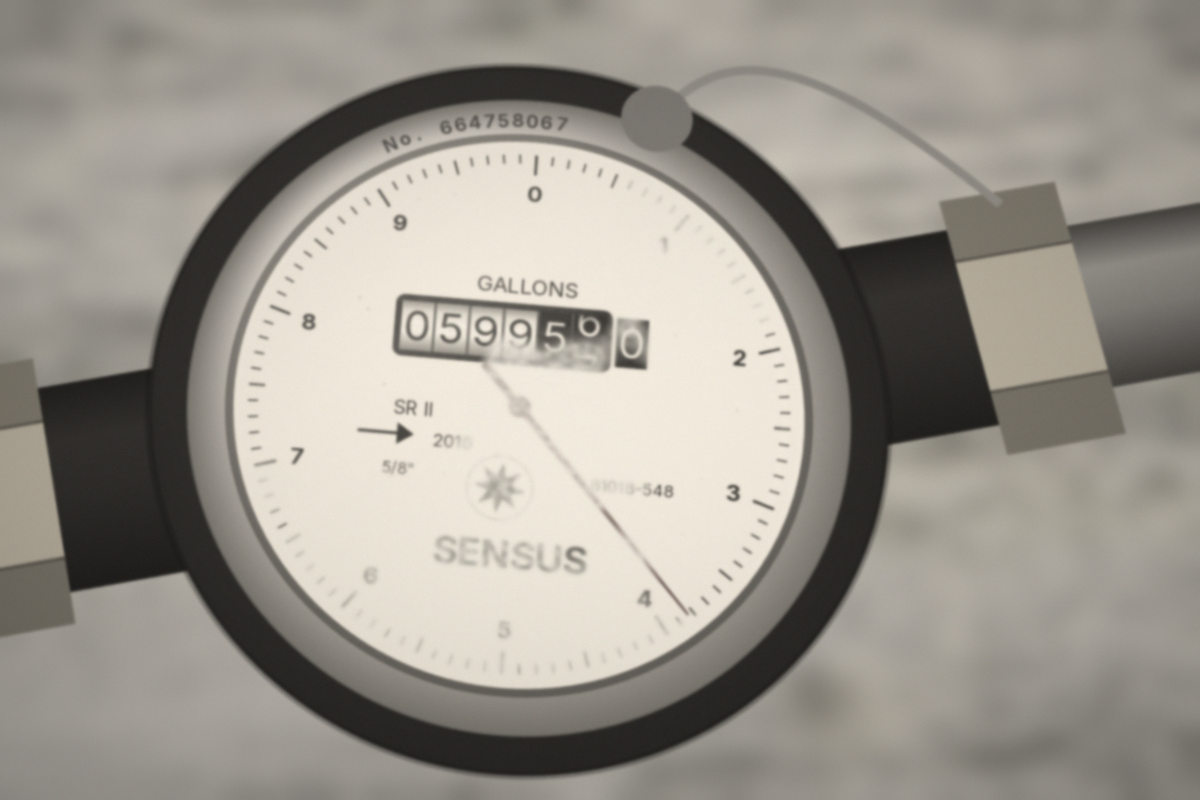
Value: value=599563.8 unit=gal
